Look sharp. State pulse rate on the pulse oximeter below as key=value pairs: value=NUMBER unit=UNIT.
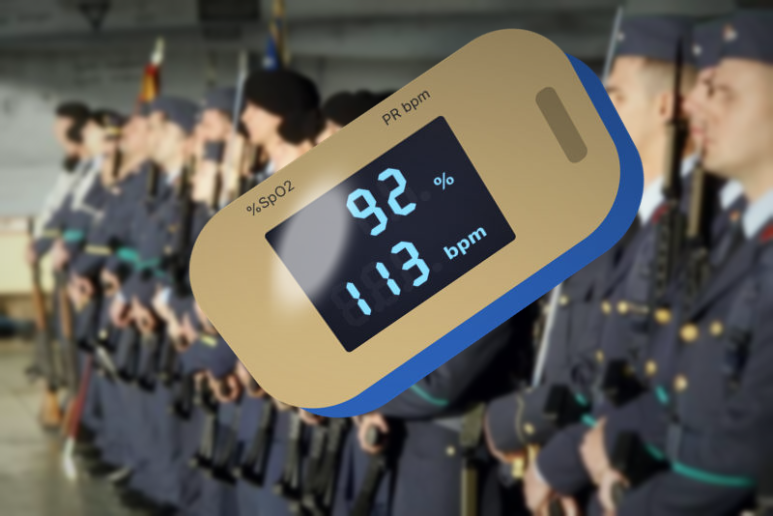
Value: value=113 unit=bpm
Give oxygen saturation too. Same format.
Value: value=92 unit=%
